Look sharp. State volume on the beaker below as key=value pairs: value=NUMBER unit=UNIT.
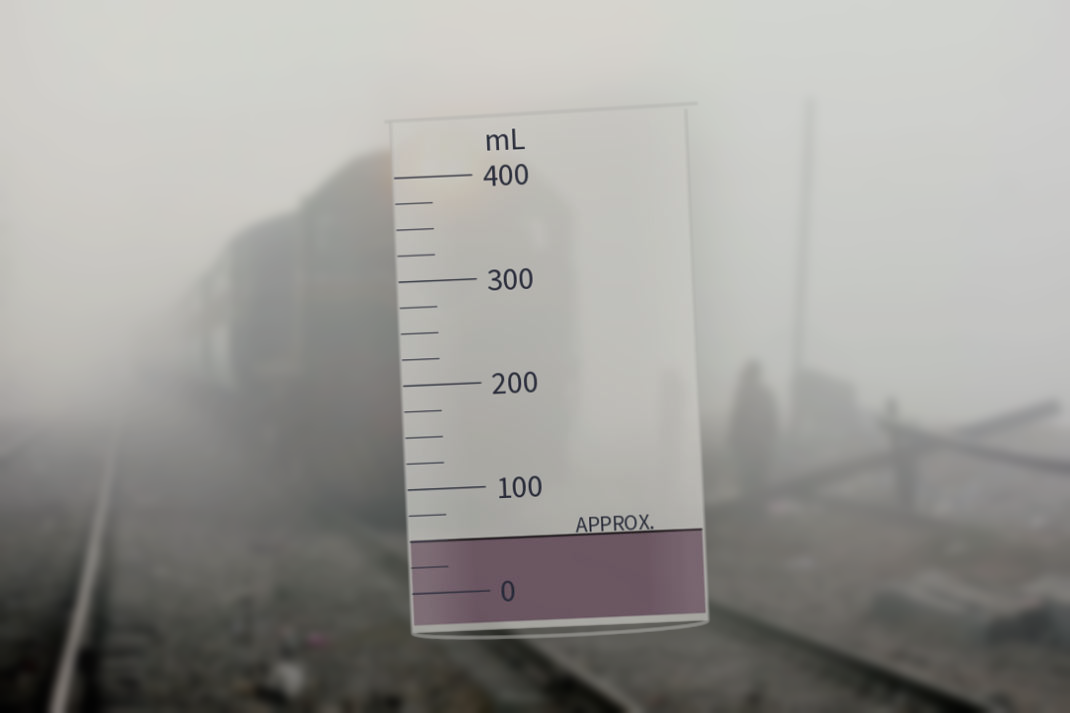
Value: value=50 unit=mL
